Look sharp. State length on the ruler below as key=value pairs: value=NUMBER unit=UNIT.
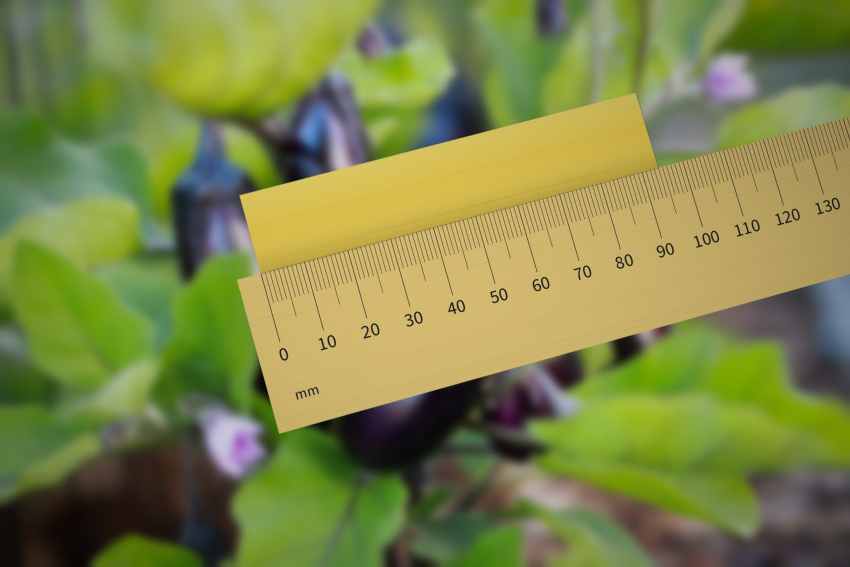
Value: value=94 unit=mm
